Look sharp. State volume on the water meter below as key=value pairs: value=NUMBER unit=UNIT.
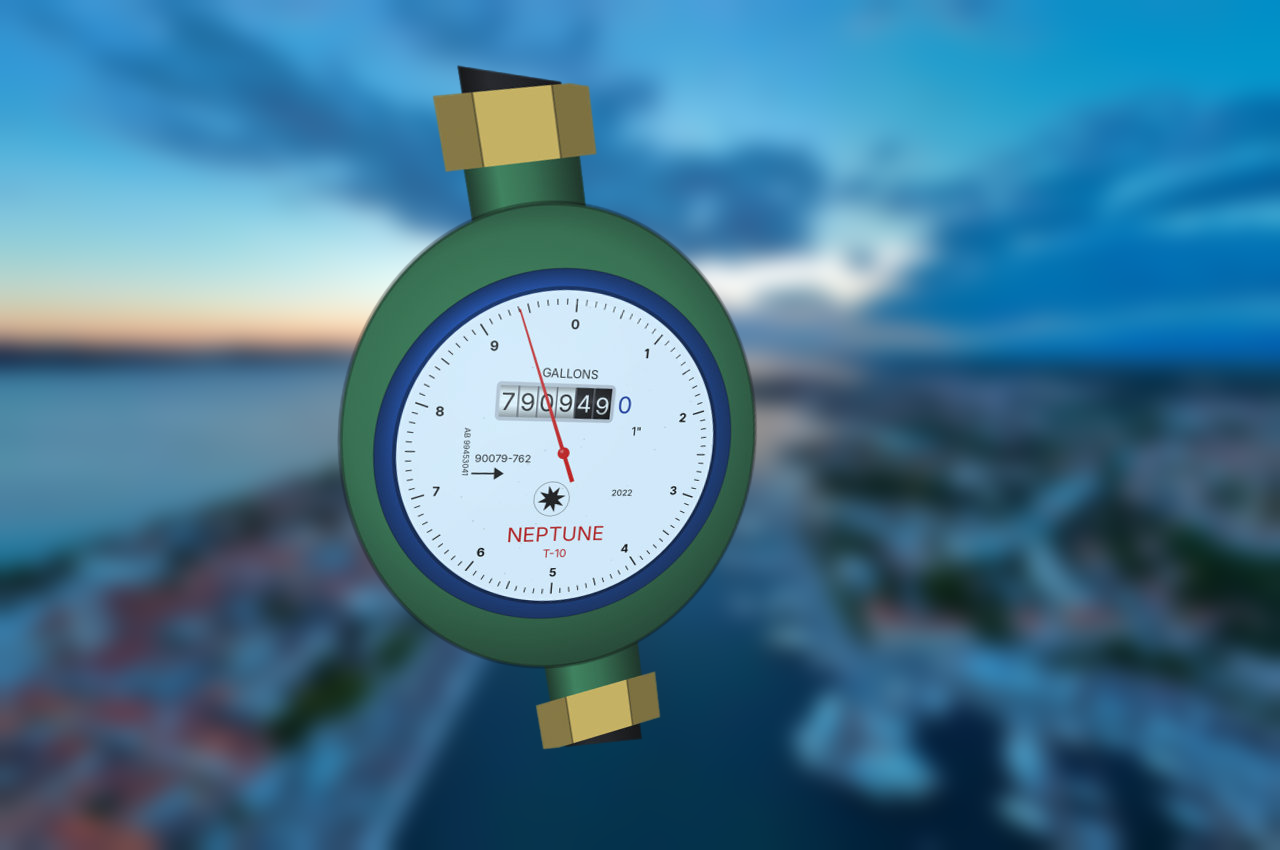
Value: value=7909489.4 unit=gal
